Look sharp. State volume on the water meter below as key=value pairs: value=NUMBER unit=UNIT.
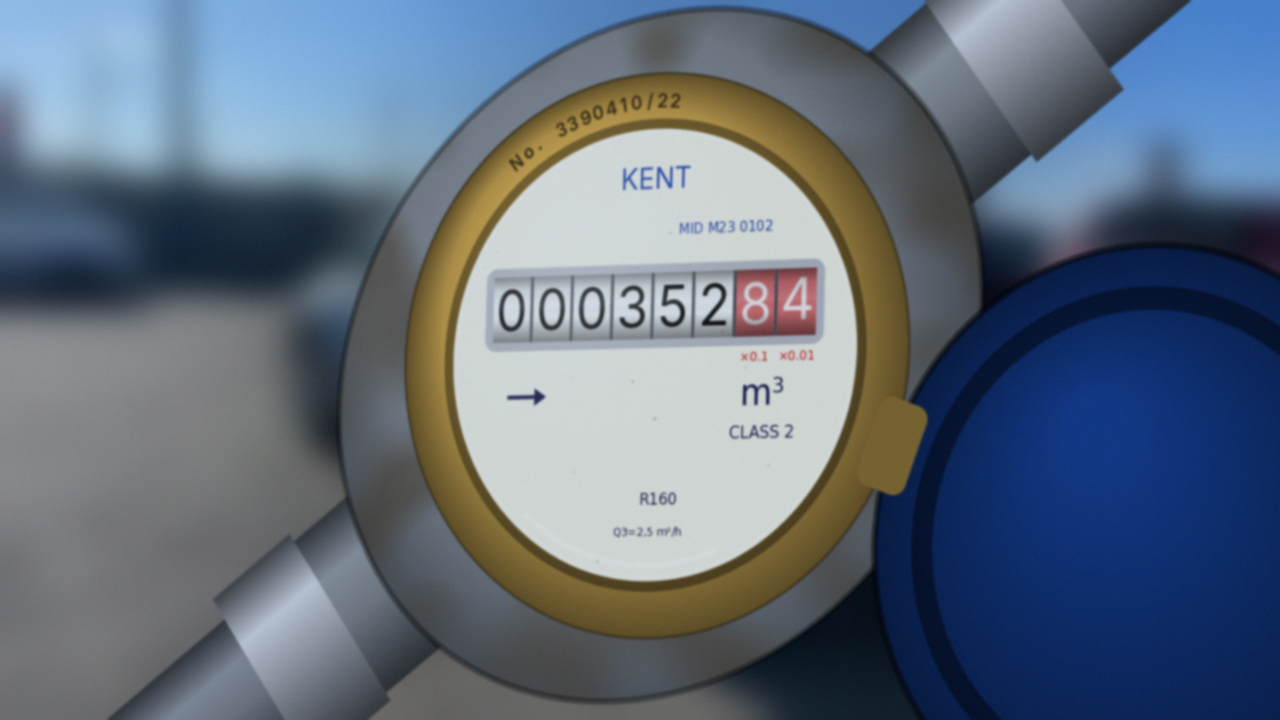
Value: value=352.84 unit=m³
